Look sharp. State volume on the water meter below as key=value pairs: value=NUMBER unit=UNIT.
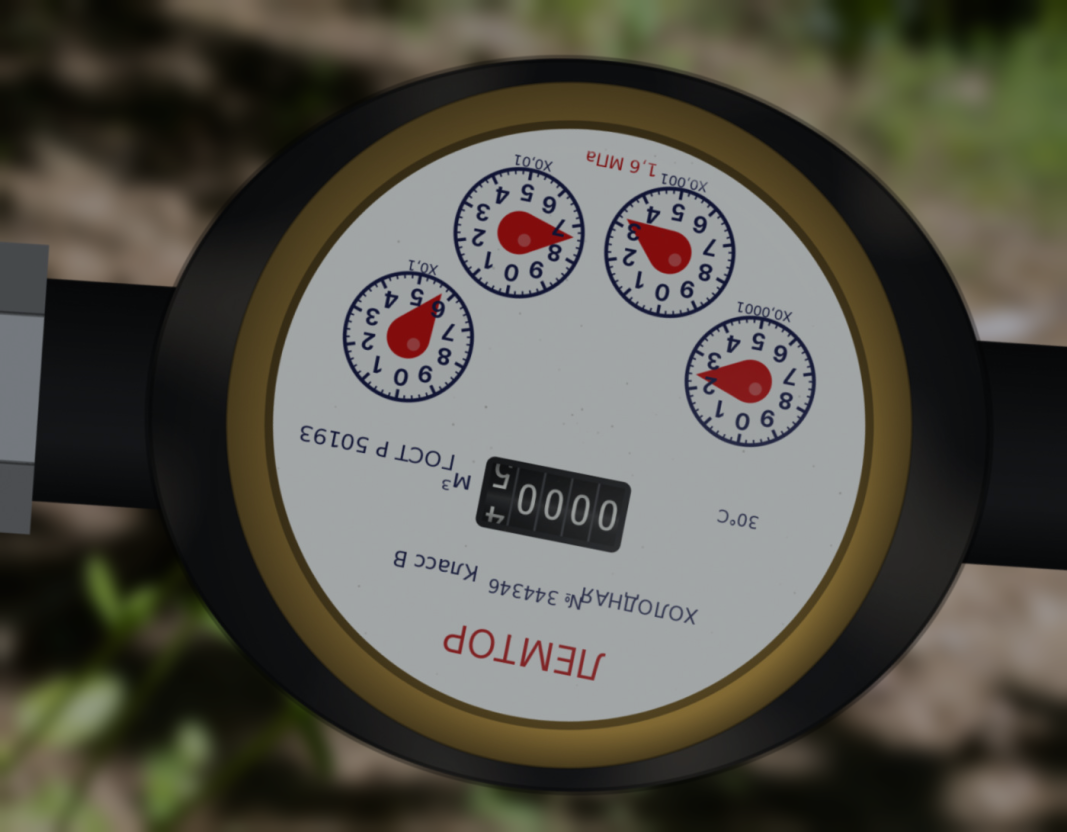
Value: value=4.5732 unit=m³
